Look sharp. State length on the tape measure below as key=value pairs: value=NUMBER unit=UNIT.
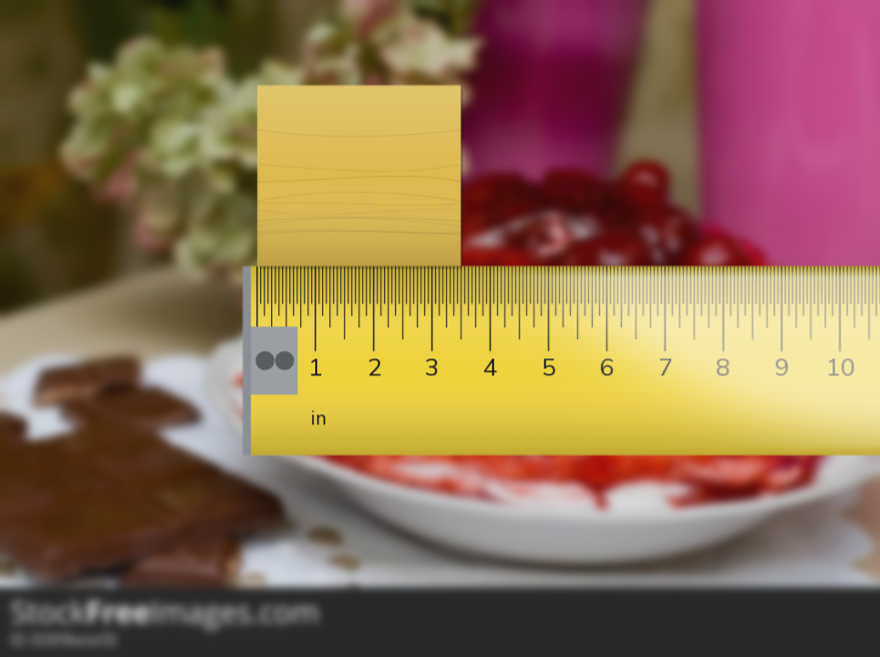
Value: value=3.5 unit=in
